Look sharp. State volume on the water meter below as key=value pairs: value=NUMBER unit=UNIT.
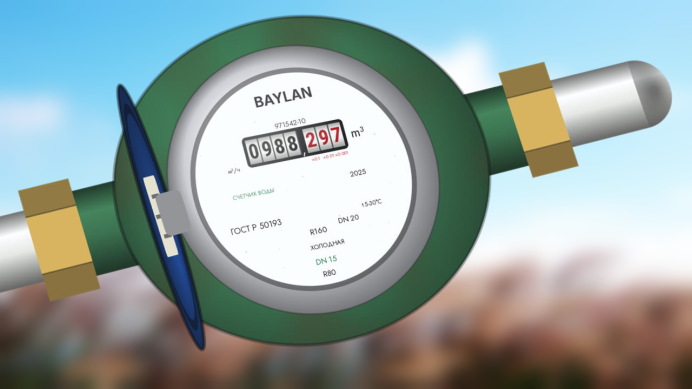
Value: value=988.297 unit=m³
